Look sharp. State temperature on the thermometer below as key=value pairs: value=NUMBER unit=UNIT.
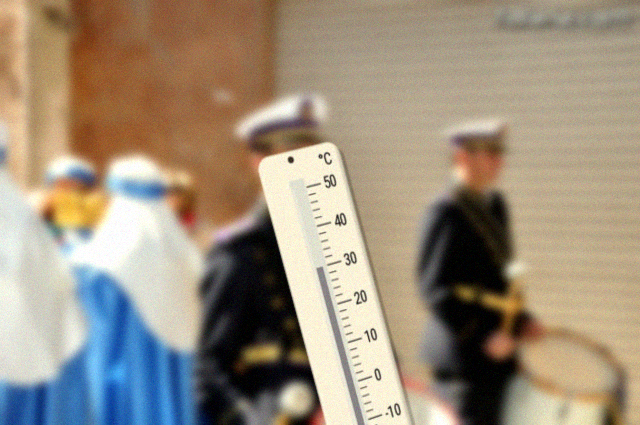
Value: value=30 unit=°C
